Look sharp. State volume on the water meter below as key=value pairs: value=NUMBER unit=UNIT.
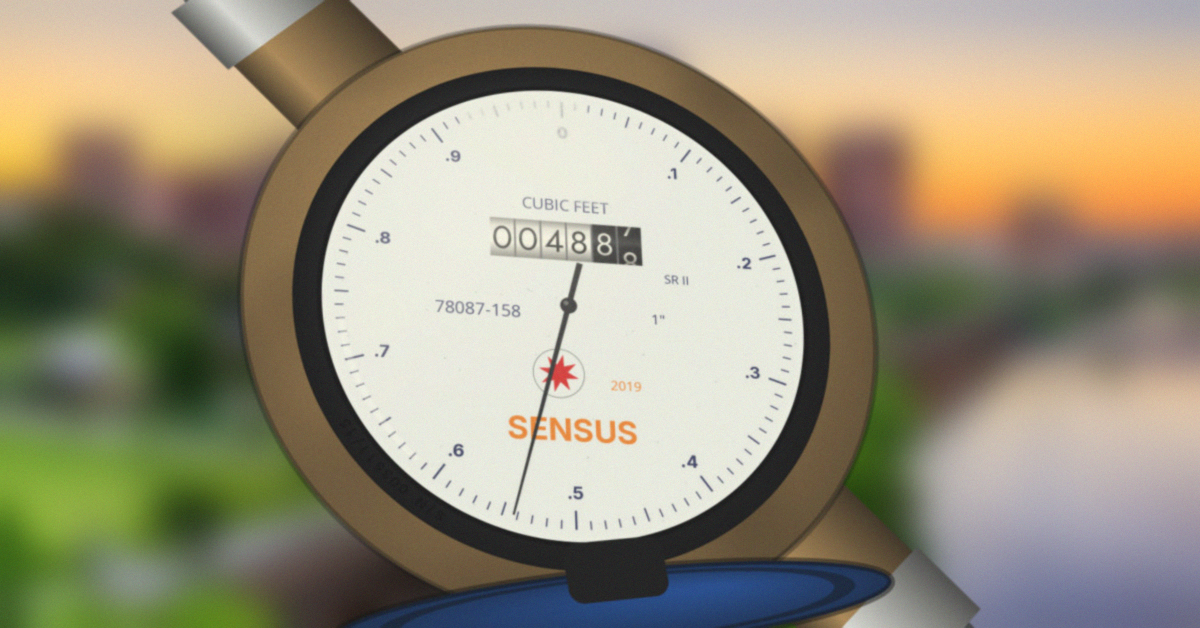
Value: value=4887.54 unit=ft³
